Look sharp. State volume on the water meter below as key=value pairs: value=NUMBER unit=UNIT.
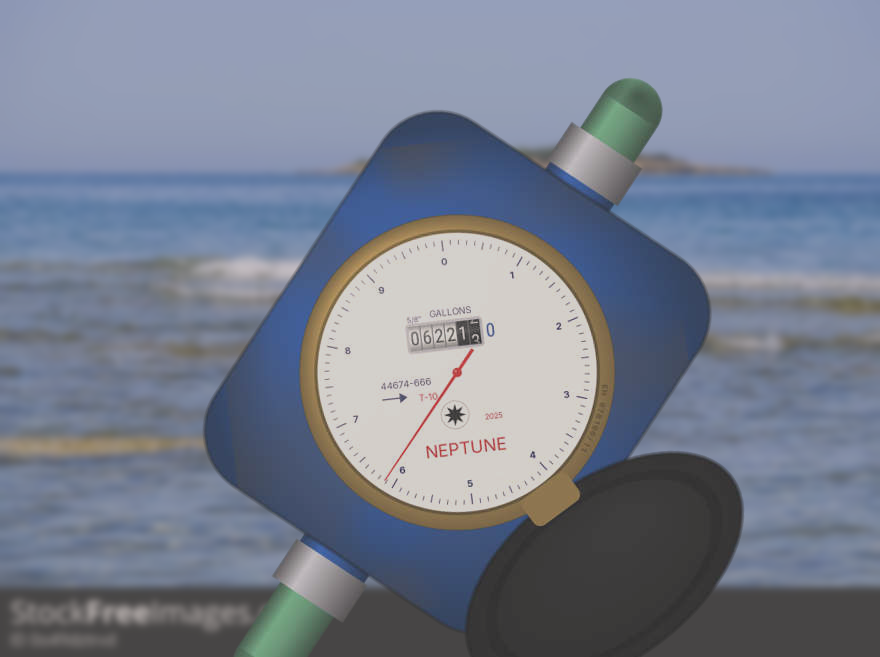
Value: value=622126.1 unit=gal
